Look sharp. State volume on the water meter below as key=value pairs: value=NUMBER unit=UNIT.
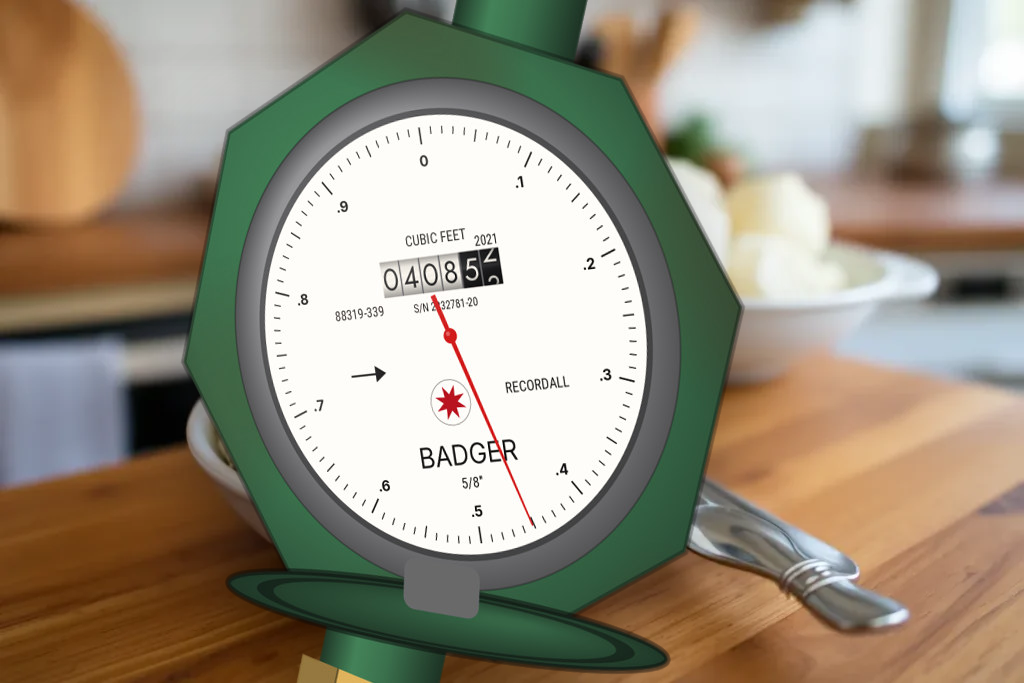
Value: value=40852.45 unit=ft³
